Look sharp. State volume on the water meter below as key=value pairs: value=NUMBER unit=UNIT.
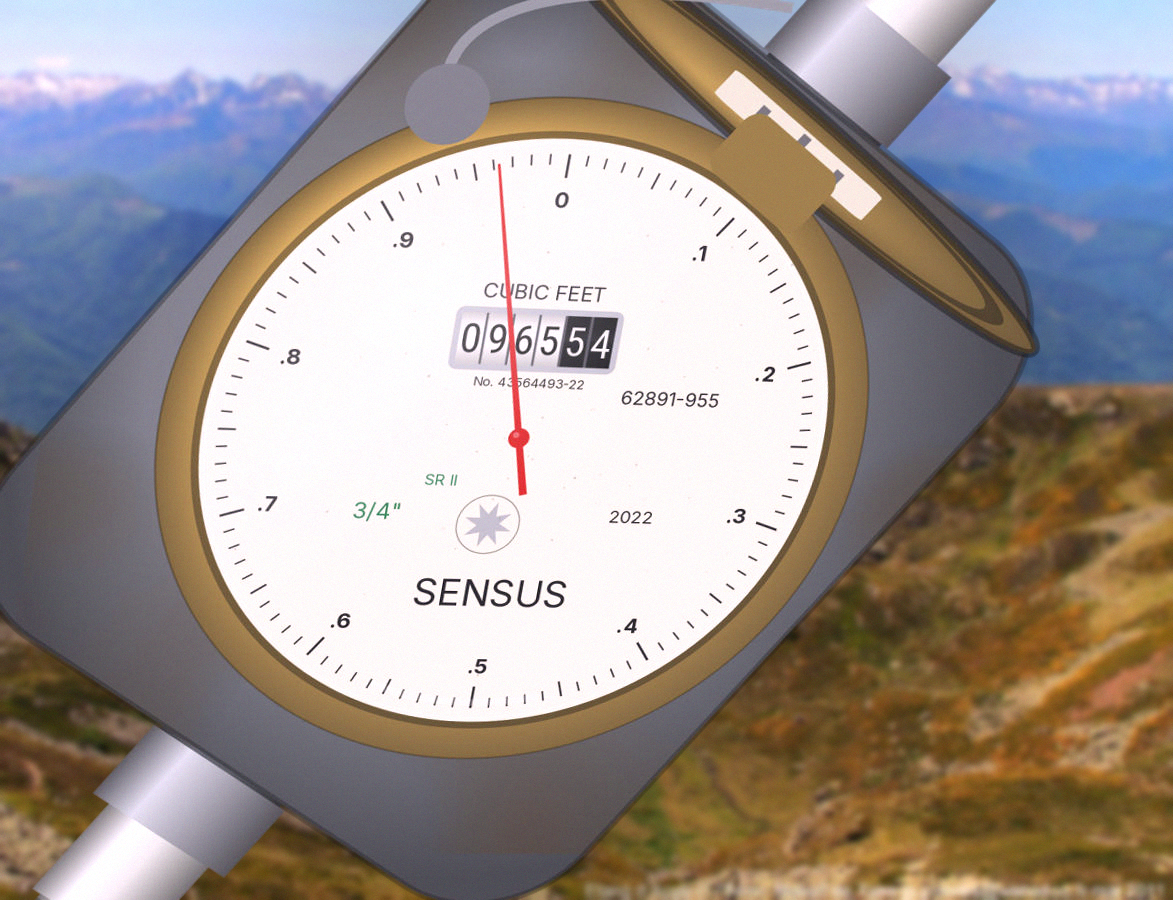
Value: value=96553.96 unit=ft³
